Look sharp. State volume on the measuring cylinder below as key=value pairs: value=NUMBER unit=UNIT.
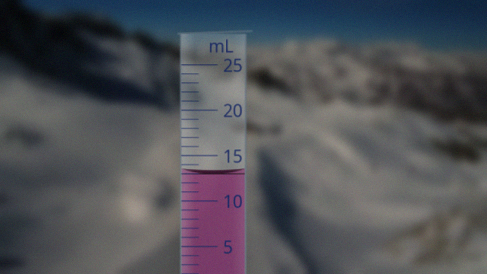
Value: value=13 unit=mL
